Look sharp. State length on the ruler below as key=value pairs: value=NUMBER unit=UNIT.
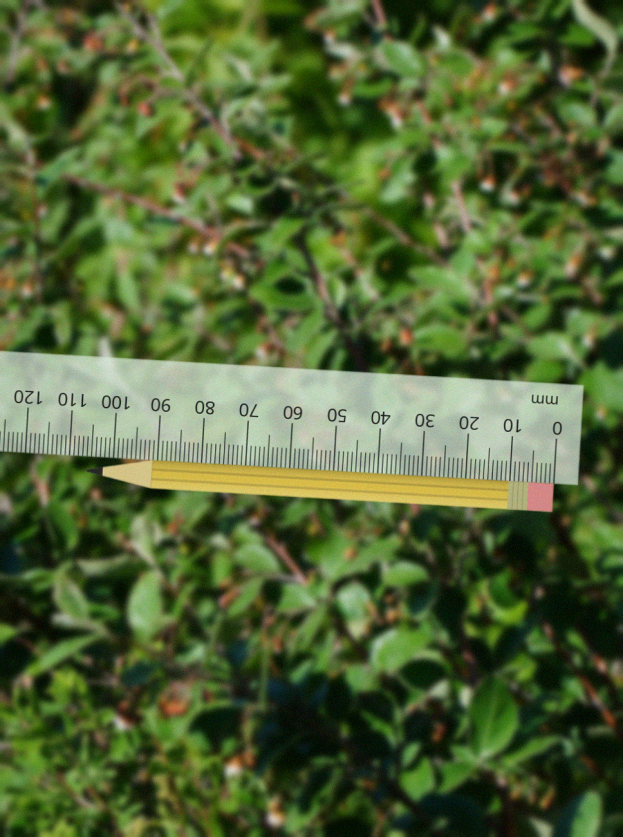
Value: value=106 unit=mm
